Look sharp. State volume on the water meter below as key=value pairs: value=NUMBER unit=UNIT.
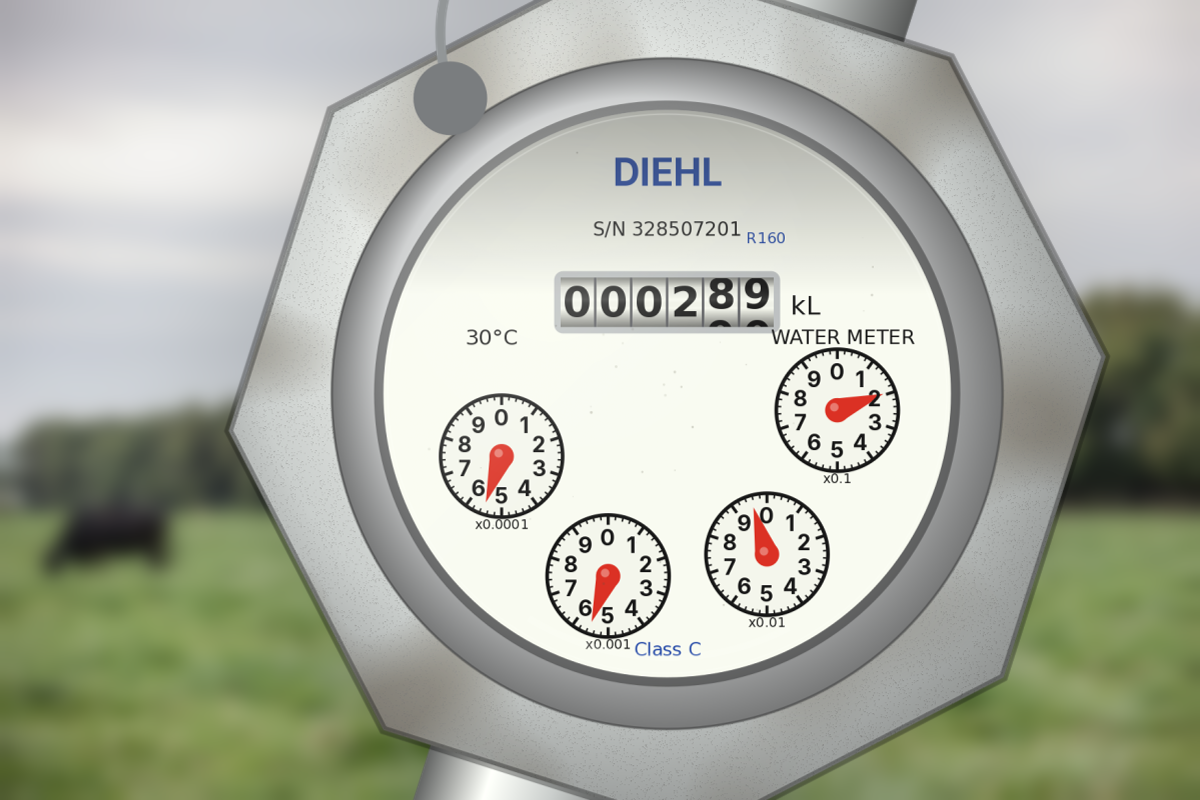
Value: value=289.1955 unit=kL
